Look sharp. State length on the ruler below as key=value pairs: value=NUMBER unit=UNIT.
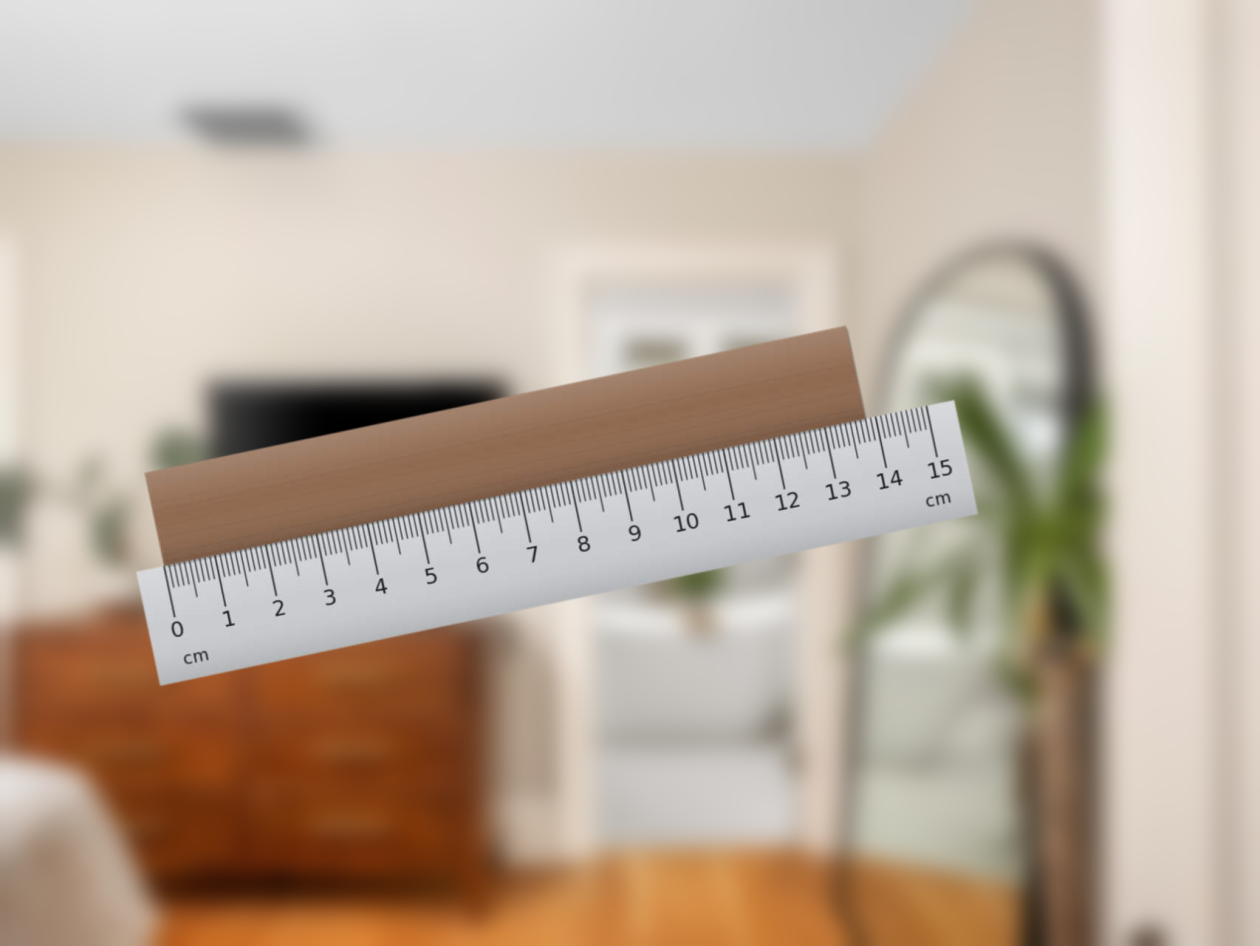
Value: value=13.8 unit=cm
